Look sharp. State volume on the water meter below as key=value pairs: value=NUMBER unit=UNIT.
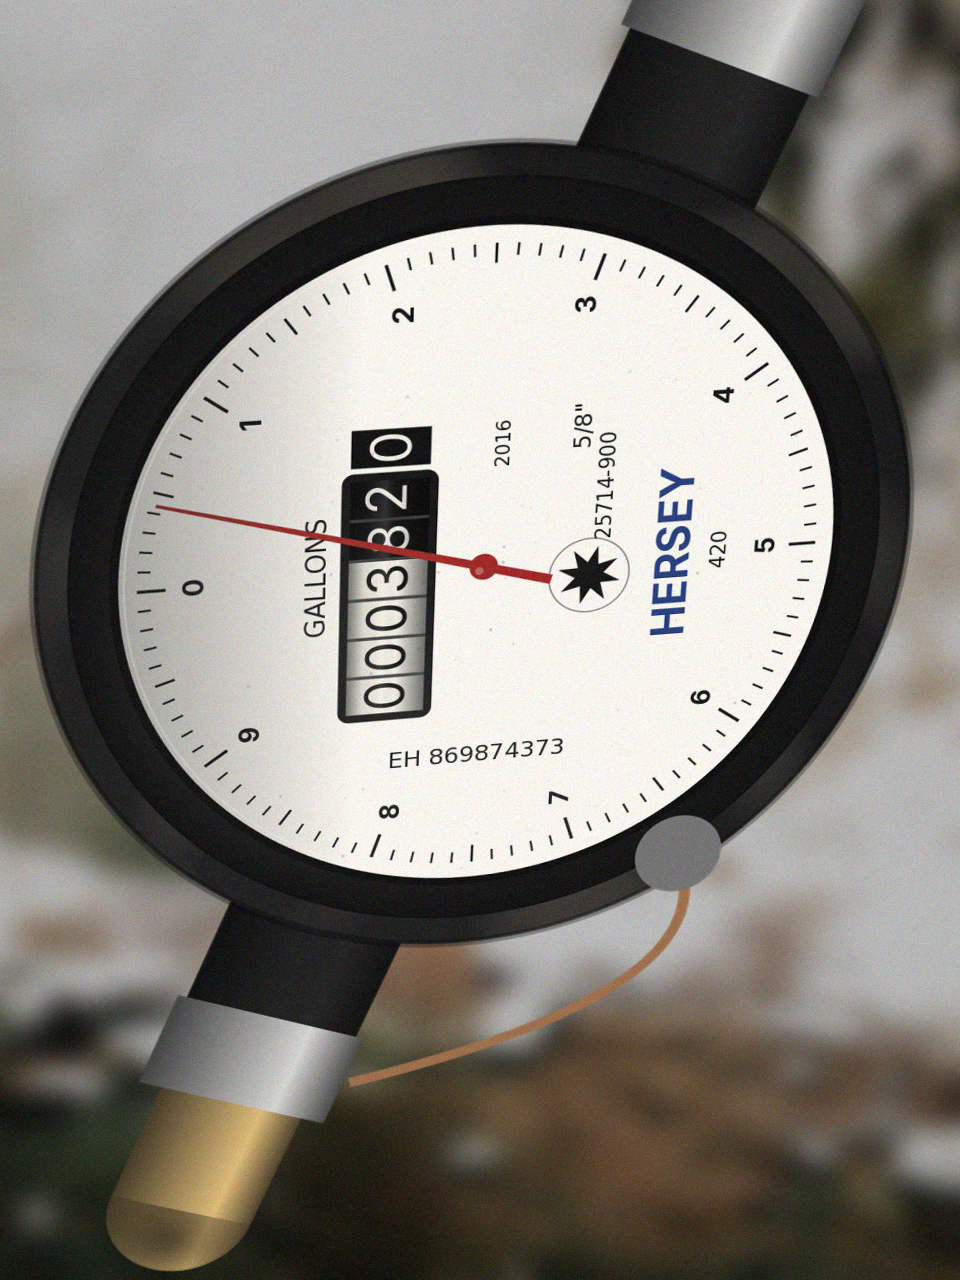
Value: value=3820.4 unit=gal
